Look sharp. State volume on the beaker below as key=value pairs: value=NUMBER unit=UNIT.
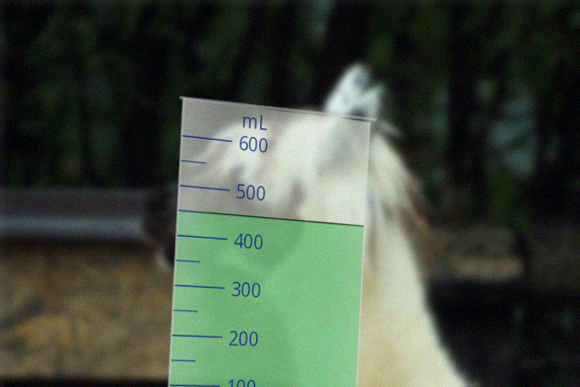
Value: value=450 unit=mL
